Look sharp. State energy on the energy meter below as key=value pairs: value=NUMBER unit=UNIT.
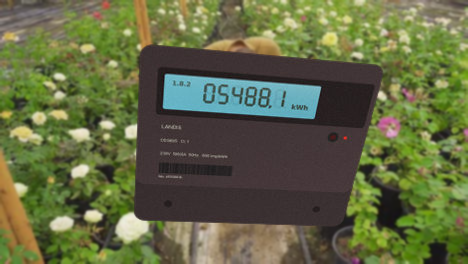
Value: value=5488.1 unit=kWh
